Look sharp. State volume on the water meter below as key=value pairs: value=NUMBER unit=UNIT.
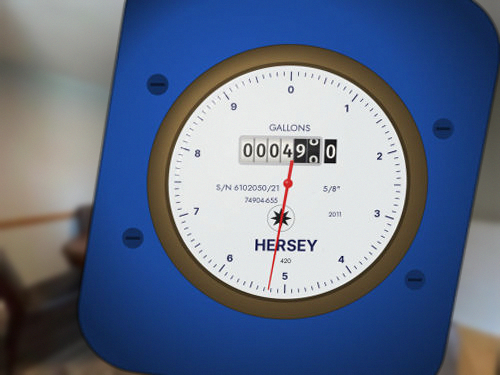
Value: value=4985.2 unit=gal
